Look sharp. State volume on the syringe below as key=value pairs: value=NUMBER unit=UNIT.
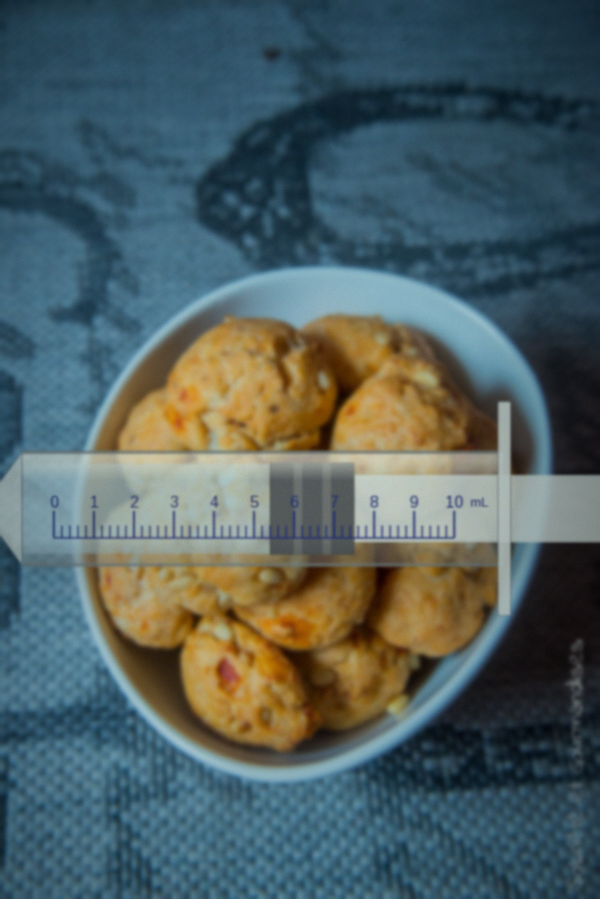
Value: value=5.4 unit=mL
